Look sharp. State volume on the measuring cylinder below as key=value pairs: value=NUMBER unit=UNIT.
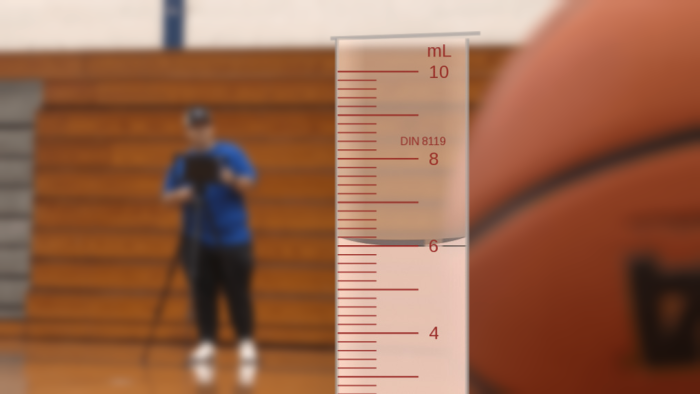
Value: value=6 unit=mL
